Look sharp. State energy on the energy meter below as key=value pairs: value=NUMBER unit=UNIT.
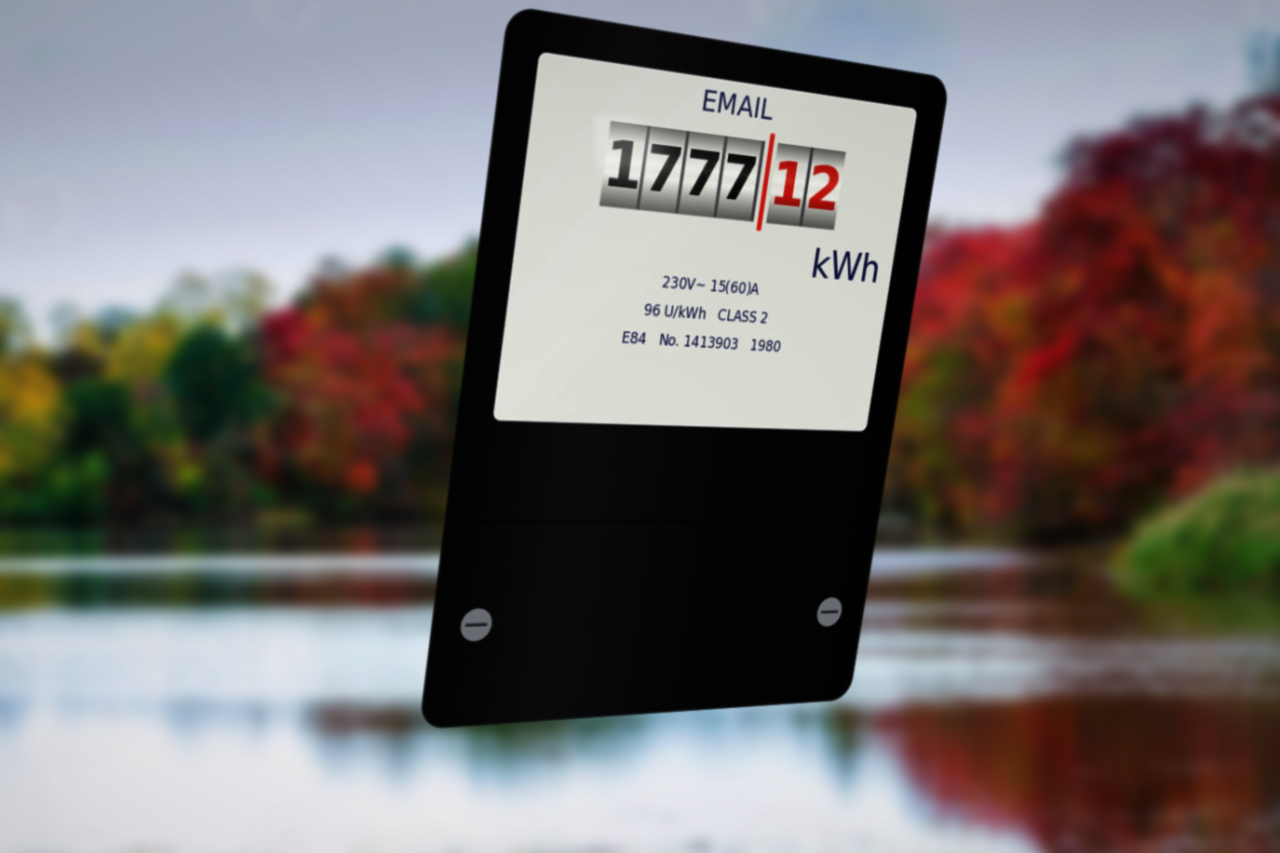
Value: value=1777.12 unit=kWh
